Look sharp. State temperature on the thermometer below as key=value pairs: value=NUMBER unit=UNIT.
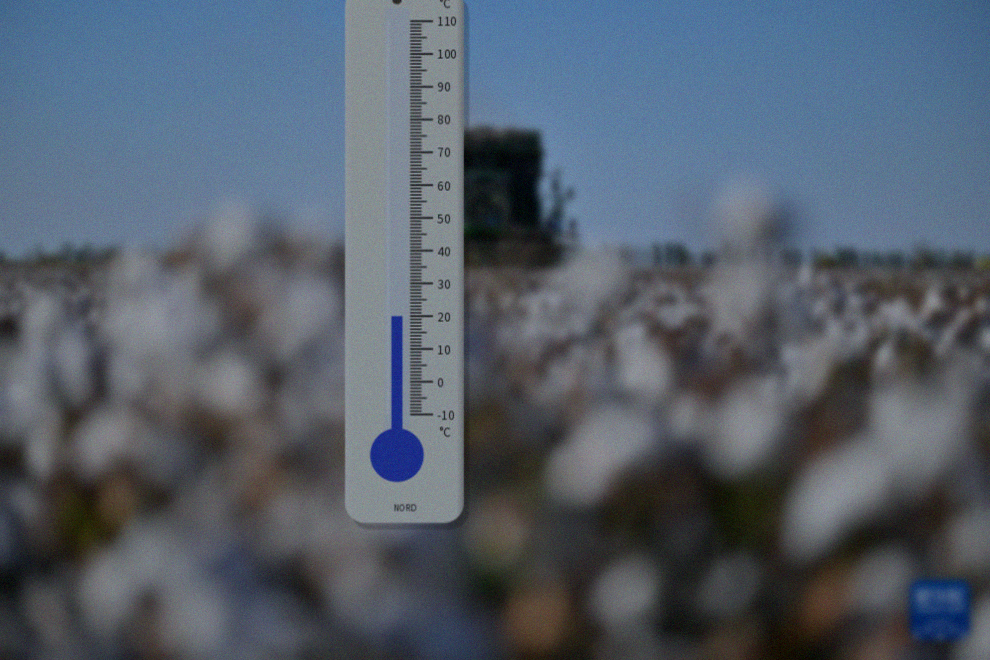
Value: value=20 unit=°C
